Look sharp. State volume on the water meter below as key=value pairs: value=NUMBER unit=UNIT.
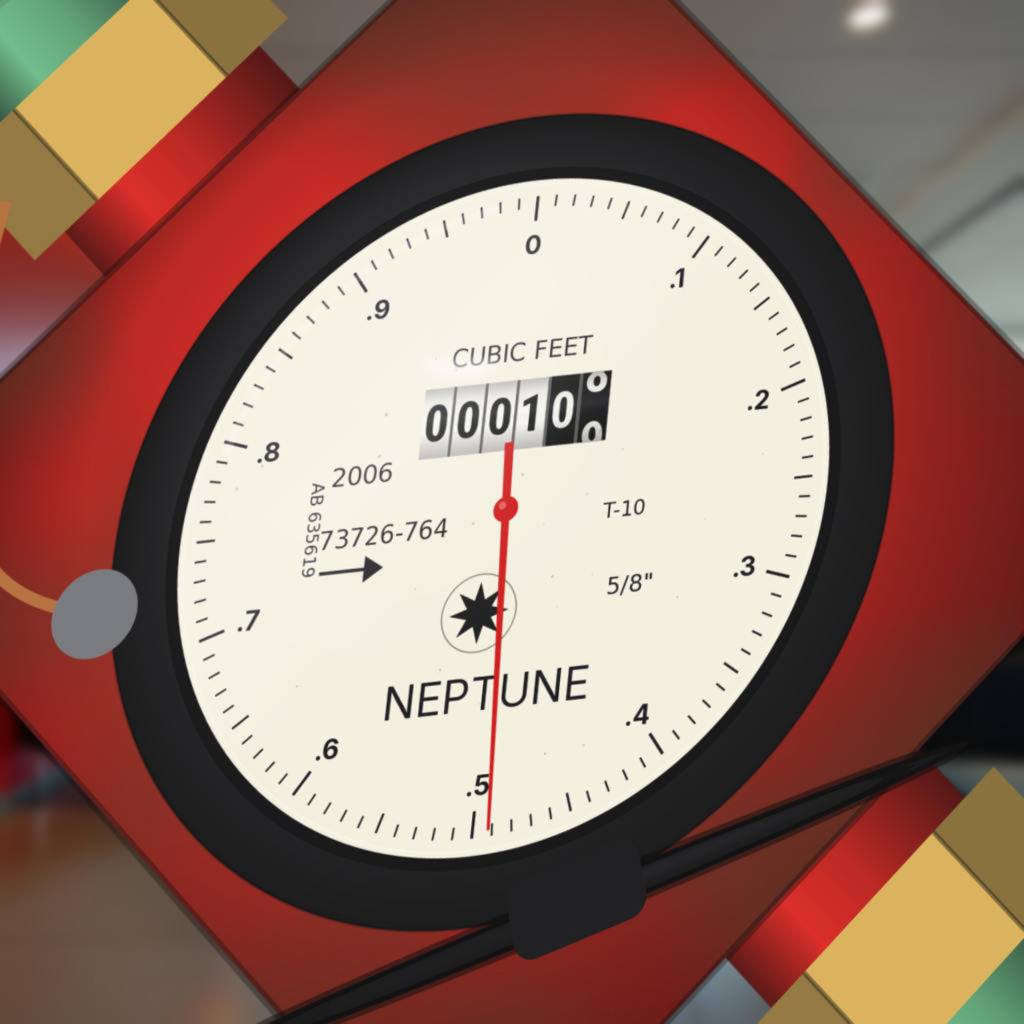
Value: value=108.49 unit=ft³
